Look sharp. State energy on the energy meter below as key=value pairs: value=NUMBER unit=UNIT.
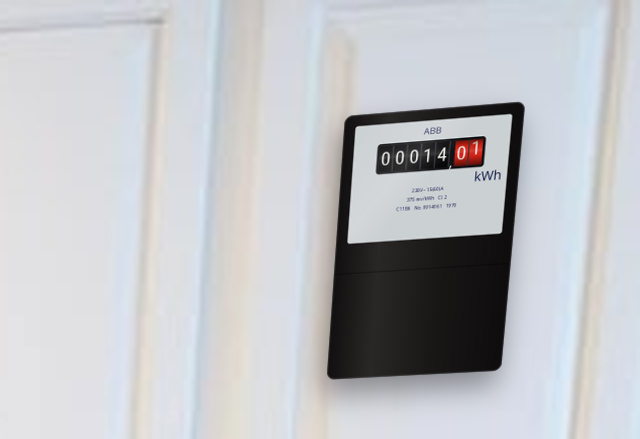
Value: value=14.01 unit=kWh
